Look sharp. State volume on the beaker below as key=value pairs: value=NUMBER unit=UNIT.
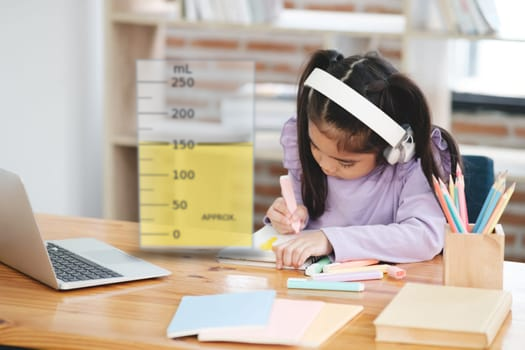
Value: value=150 unit=mL
